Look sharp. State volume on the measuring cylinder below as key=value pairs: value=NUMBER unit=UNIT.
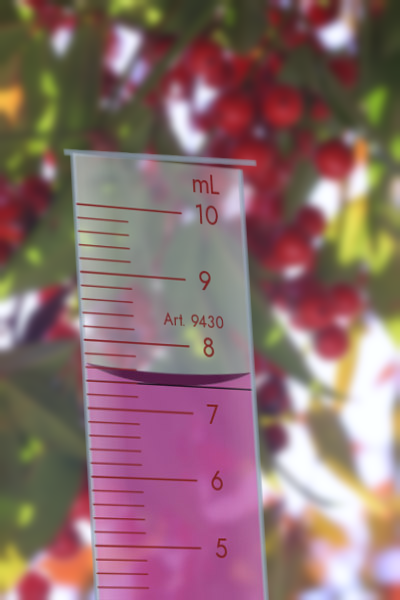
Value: value=7.4 unit=mL
